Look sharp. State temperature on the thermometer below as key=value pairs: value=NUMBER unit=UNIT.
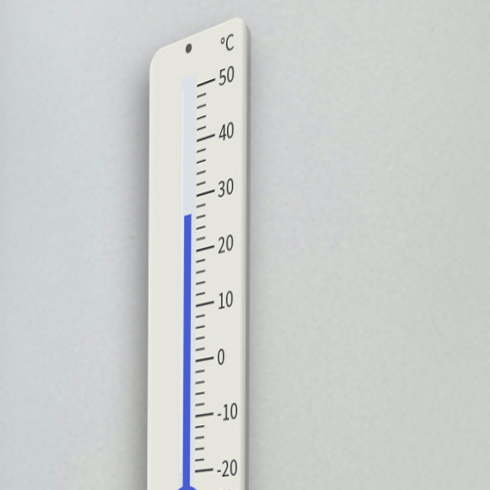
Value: value=27 unit=°C
